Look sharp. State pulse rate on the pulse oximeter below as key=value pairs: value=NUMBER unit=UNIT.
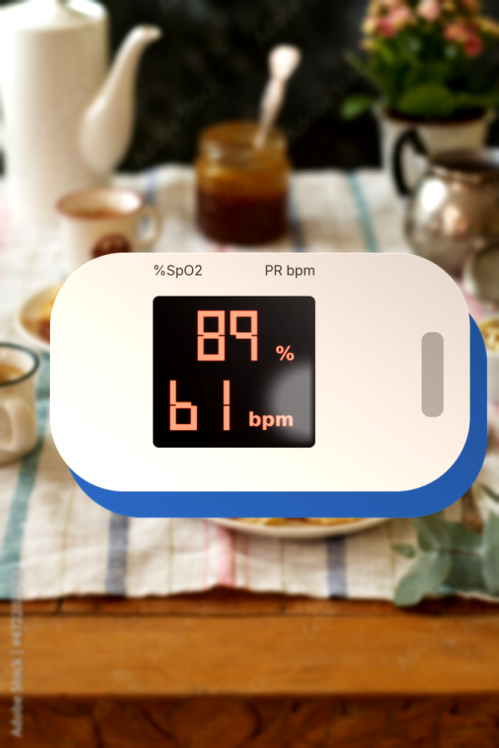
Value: value=61 unit=bpm
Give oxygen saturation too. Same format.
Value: value=89 unit=%
